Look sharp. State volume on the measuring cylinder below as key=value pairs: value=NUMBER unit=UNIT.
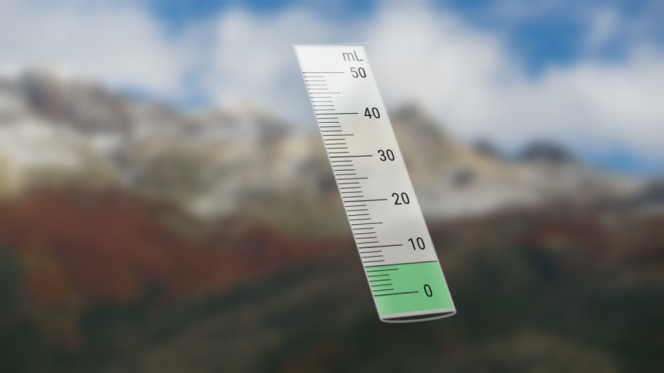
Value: value=6 unit=mL
